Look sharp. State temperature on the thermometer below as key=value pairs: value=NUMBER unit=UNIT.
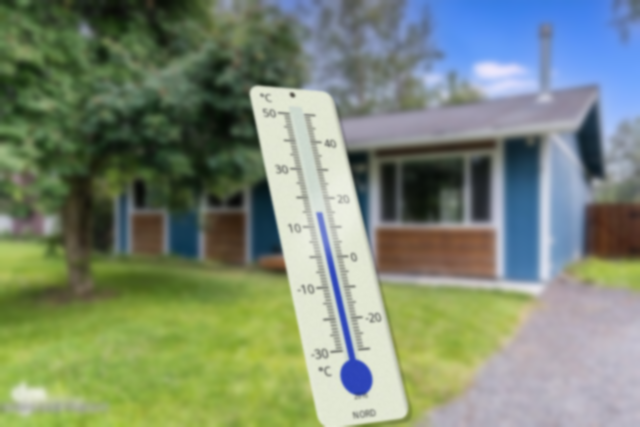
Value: value=15 unit=°C
